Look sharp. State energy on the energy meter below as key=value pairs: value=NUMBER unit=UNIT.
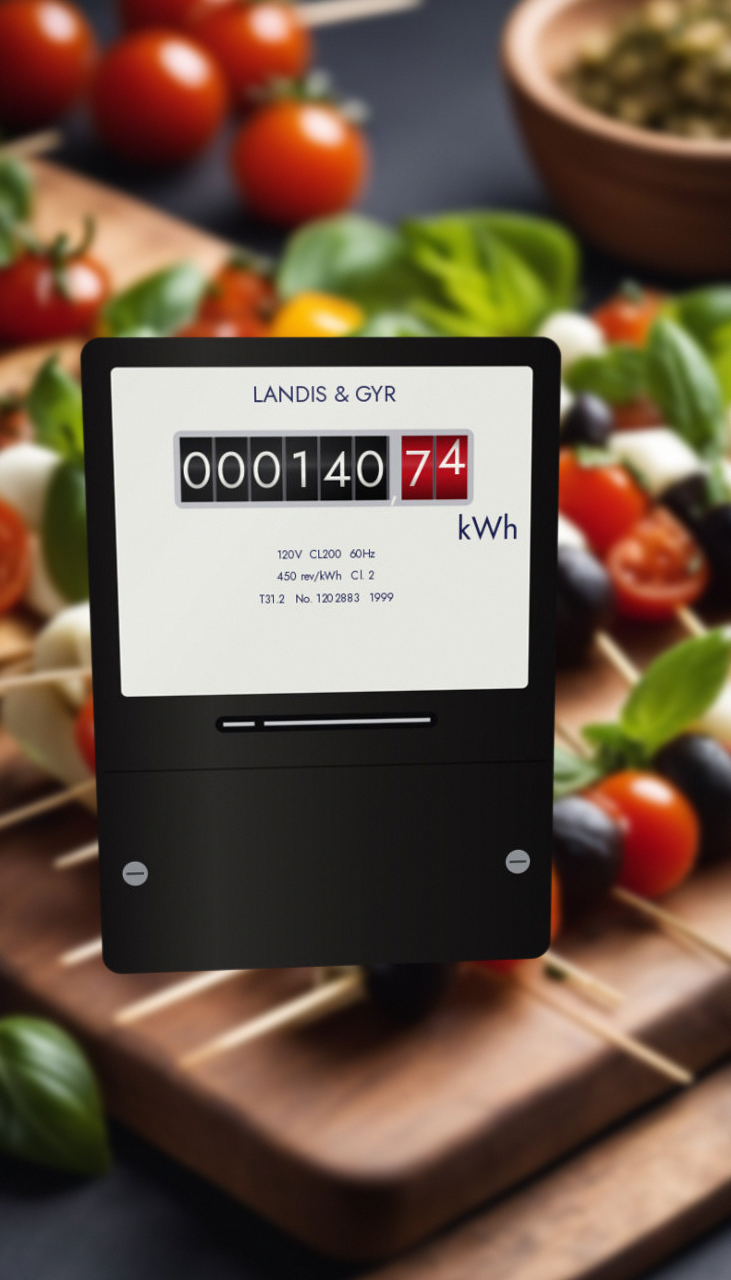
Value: value=140.74 unit=kWh
